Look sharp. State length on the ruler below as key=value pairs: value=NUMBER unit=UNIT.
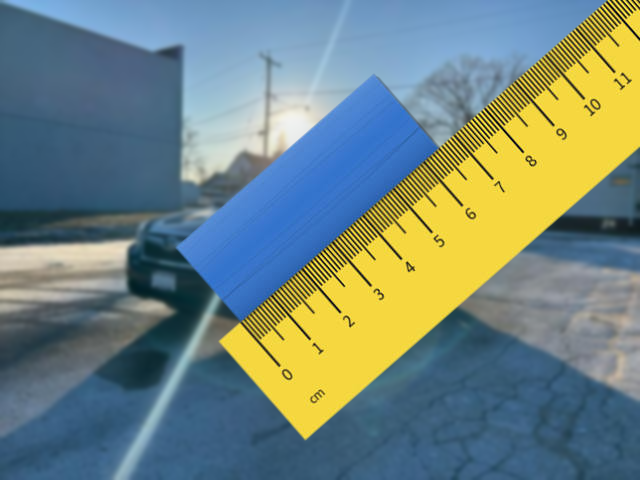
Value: value=6.5 unit=cm
